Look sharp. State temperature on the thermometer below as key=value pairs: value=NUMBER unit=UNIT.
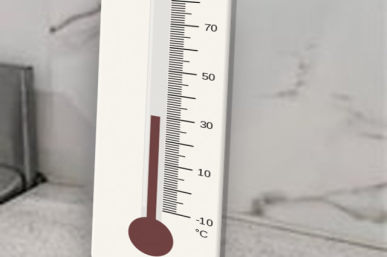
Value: value=30 unit=°C
